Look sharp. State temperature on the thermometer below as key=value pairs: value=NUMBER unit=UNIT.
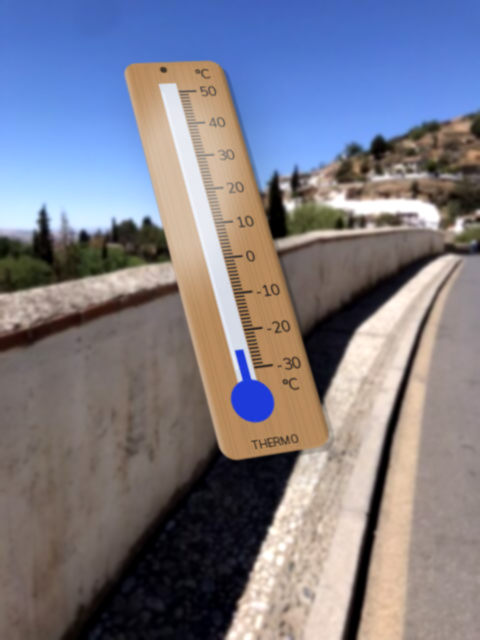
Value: value=-25 unit=°C
